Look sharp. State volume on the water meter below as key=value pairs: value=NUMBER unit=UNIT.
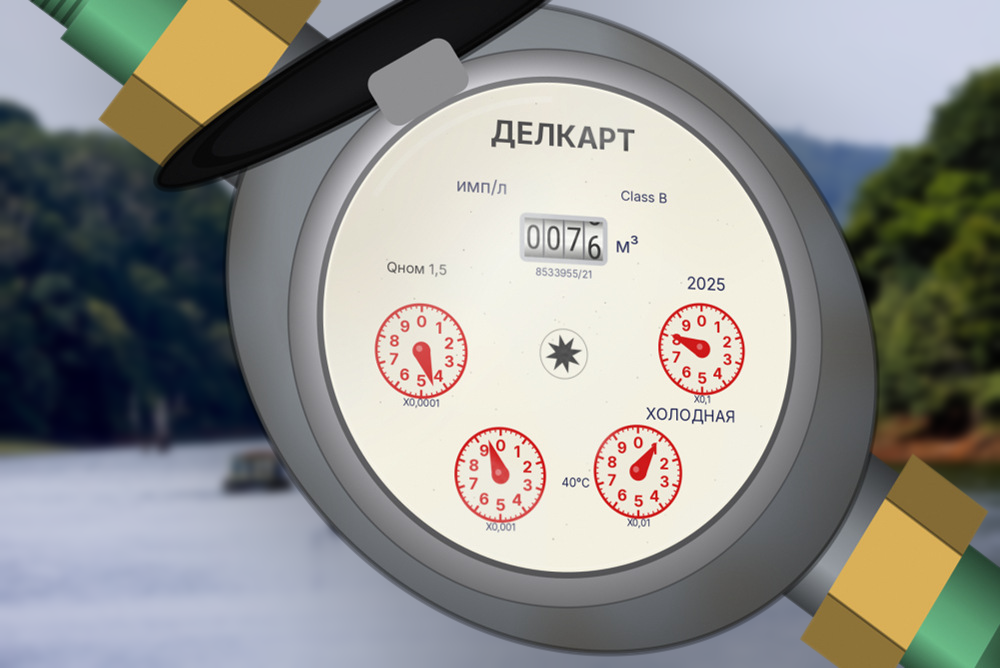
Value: value=75.8094 unit=m³
